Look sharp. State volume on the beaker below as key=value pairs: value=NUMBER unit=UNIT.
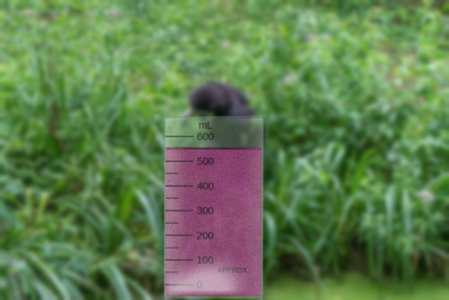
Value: value=550 unit=mL
